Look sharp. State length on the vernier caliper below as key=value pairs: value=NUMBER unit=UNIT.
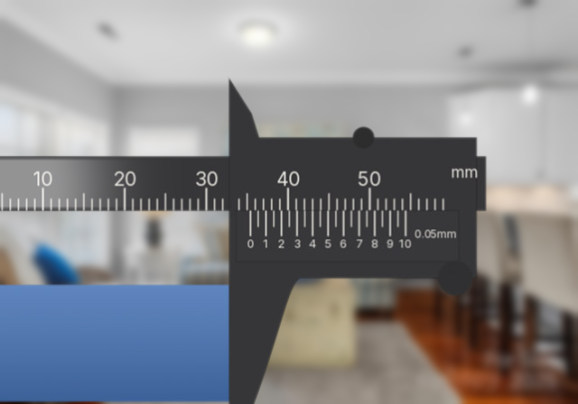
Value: value=35.4 unit=mm
